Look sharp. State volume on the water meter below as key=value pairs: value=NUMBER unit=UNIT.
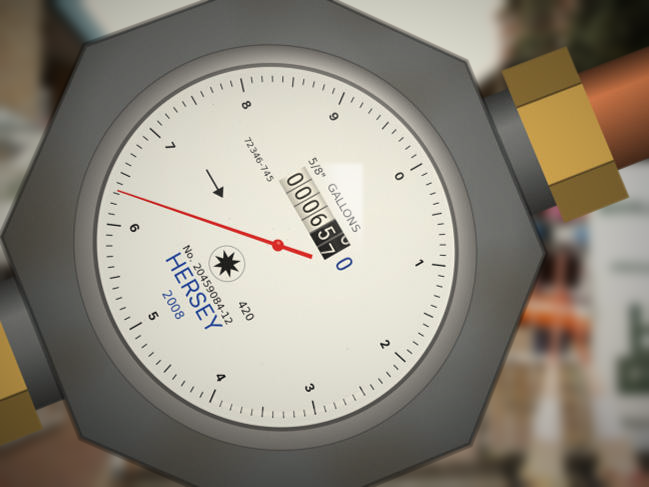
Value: value=6566.3 unit=gal
